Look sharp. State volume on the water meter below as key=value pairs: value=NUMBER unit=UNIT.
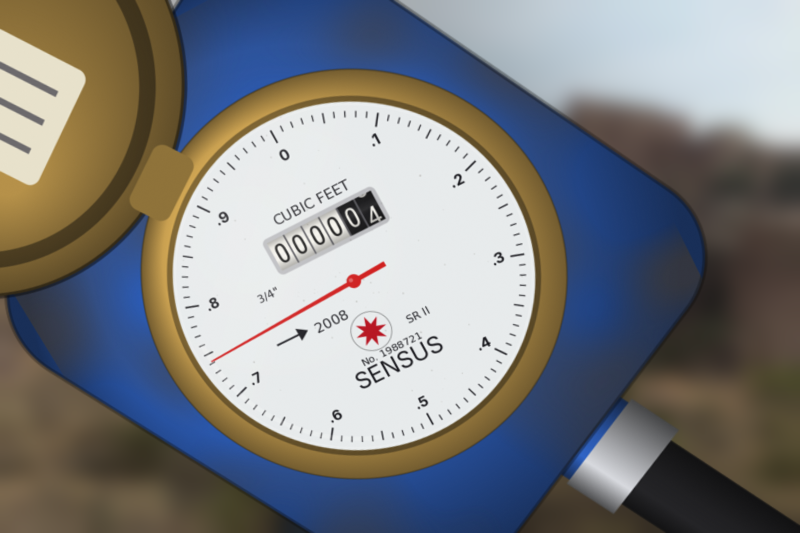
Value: value=3.74 unit=ft³
